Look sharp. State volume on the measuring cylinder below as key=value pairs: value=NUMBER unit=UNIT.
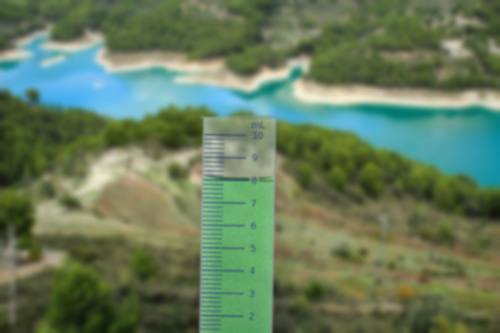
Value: value=8 unit=mL
